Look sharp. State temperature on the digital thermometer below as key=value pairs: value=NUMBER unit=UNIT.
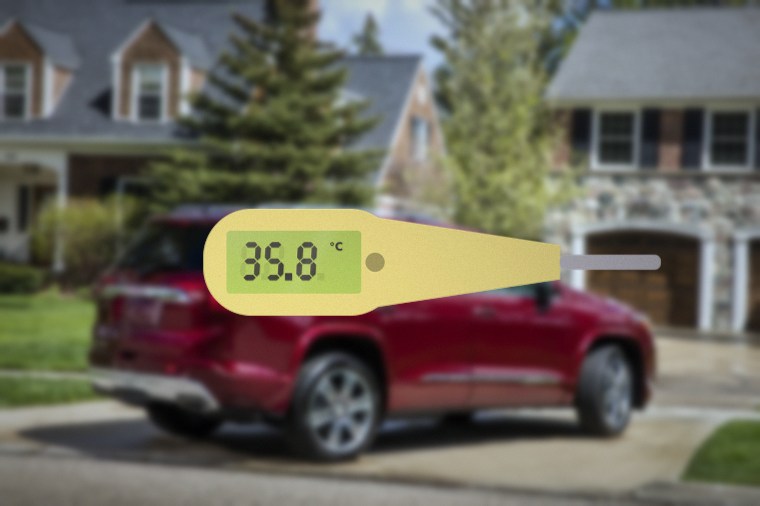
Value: value=35.8 unit=°C
